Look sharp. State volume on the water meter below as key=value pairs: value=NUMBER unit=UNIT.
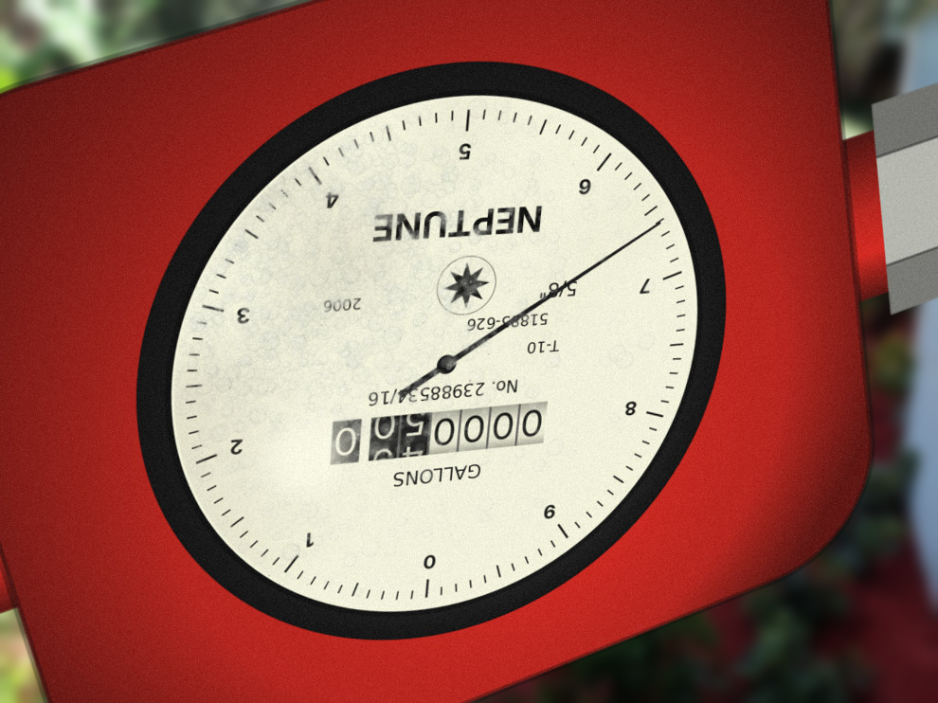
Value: value=496.6 unit=gal
